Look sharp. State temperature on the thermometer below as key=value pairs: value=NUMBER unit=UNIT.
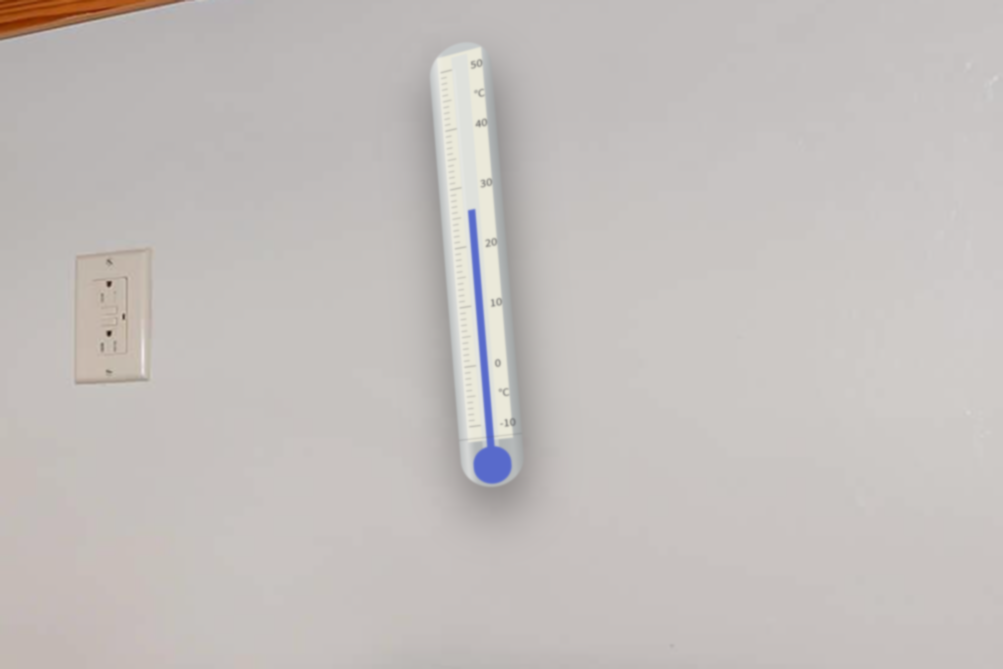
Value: value=26 unit=°C
